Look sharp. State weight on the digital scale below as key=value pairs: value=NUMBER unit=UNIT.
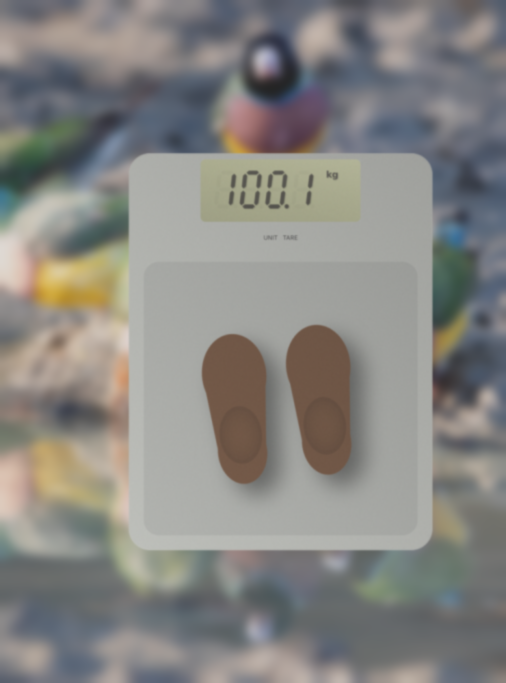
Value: value=100.1 unit=kg
